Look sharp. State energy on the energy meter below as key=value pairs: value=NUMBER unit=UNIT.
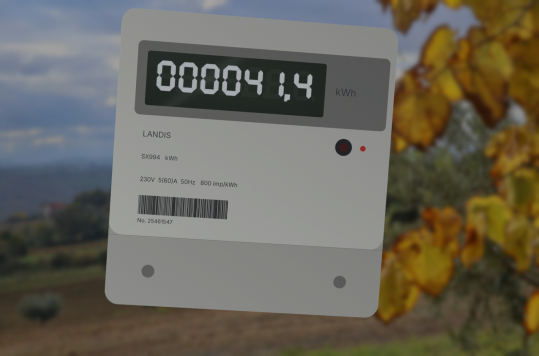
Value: value=41.4 unit=kWh
